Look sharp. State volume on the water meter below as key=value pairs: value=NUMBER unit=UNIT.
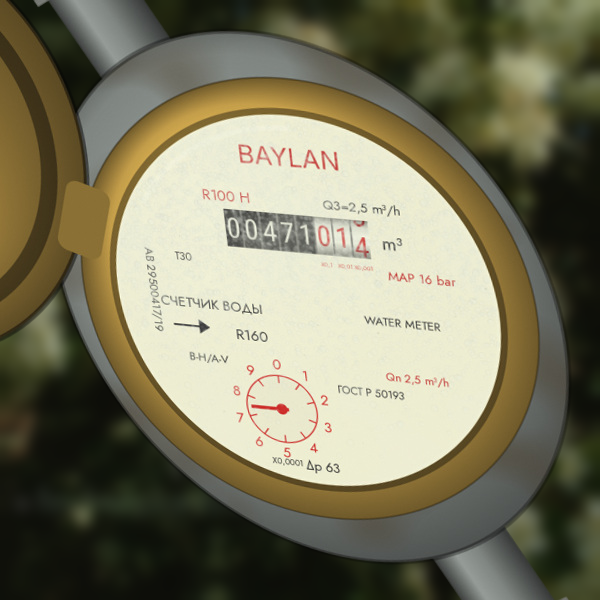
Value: value=471.0137 unit=m³
